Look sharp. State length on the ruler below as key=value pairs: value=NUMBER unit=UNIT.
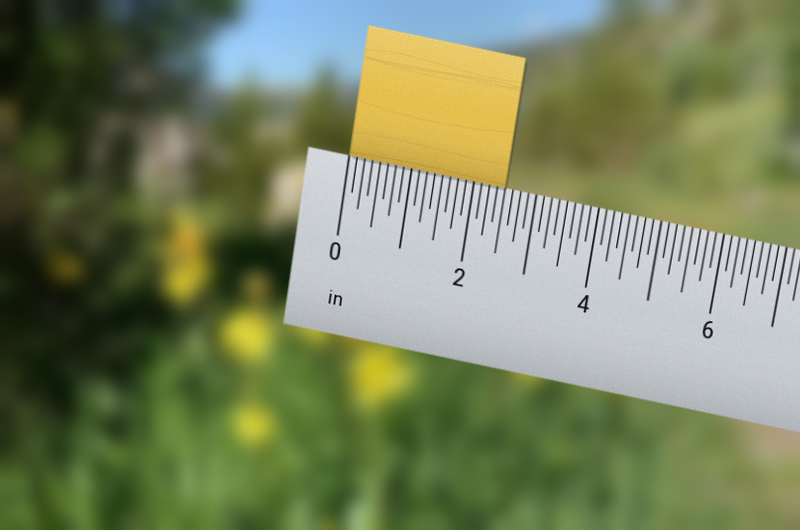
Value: value=2.5 unit=in
